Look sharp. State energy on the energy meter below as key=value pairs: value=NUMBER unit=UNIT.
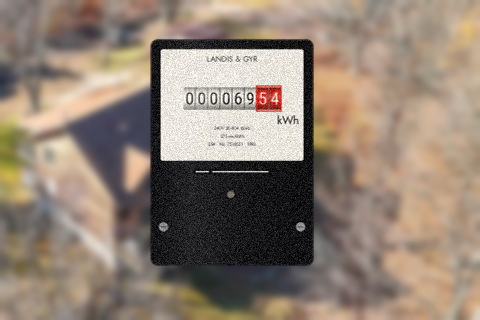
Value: value=69.54 unit=kWh
